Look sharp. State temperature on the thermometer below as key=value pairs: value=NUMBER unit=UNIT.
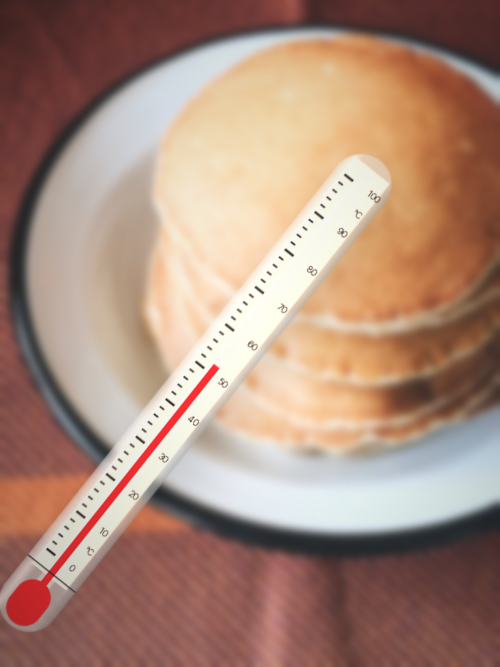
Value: value=52 unit=°C
